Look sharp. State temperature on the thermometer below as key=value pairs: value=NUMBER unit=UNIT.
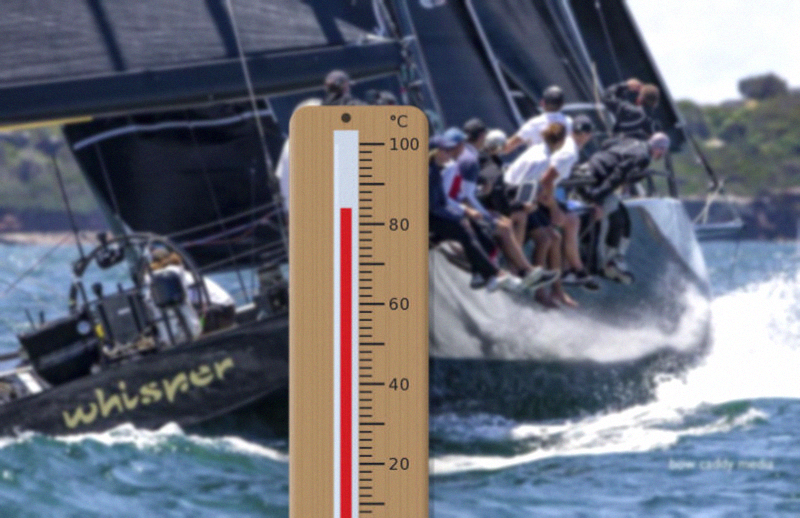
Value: value=84 unit=°C
